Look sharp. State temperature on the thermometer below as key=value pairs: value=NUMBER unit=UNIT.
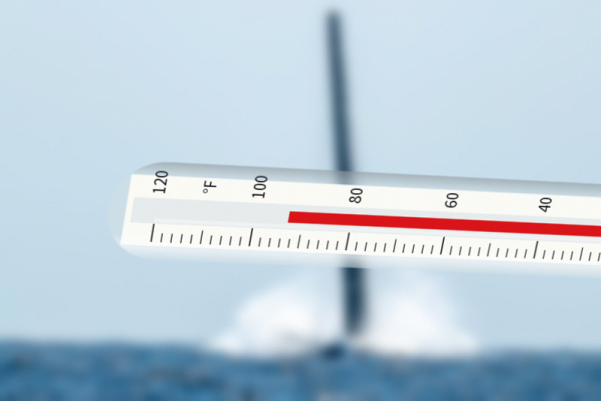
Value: value=93 unit=°F
